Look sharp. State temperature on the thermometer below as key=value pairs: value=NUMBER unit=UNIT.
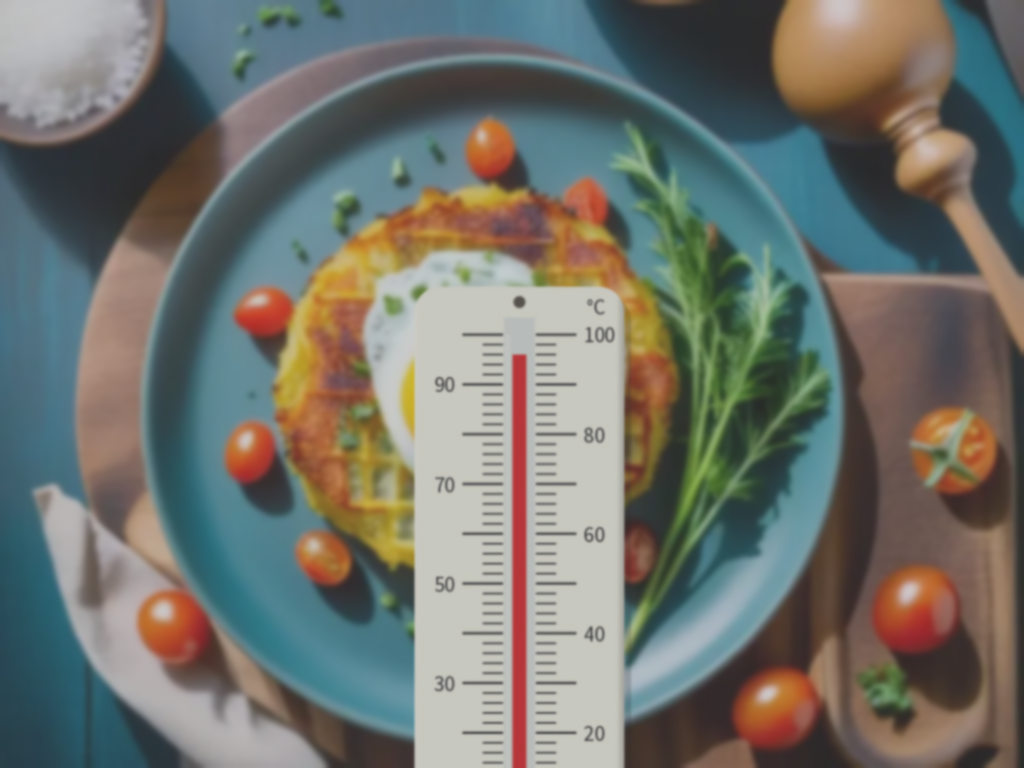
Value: value=96 unit=°C
